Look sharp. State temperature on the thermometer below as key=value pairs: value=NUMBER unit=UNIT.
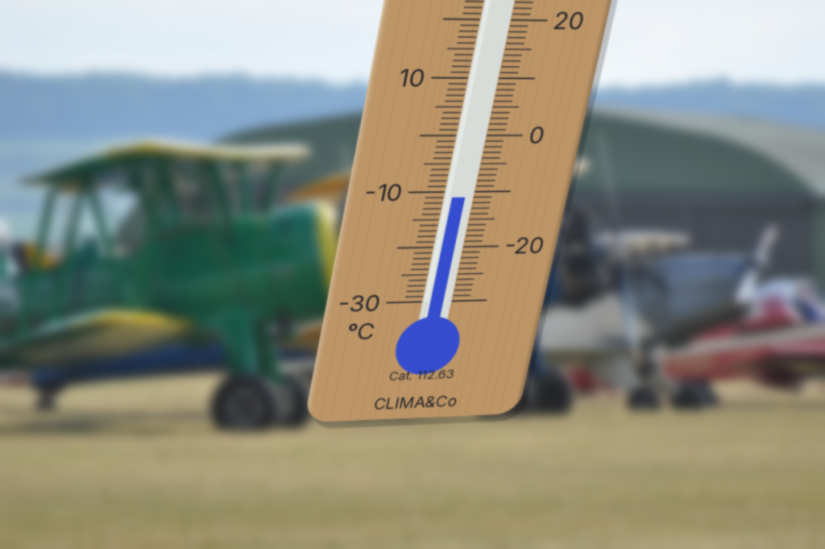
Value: value=-11 unit=°C
